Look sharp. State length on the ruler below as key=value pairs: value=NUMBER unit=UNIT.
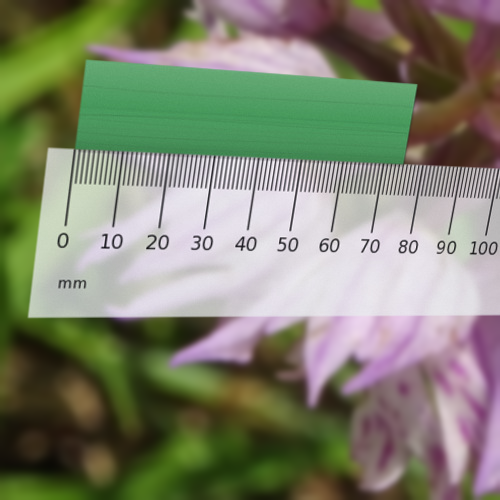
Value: value=75 unit=mm
